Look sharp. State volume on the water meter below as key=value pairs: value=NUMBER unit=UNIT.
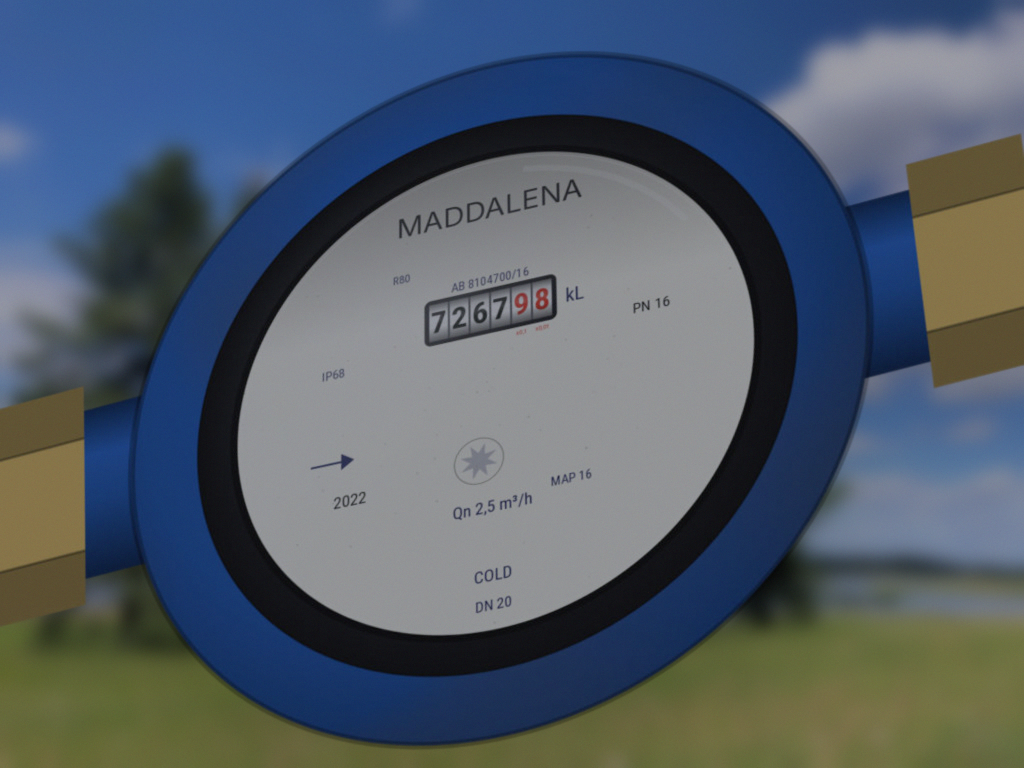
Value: value=7267.98 unit=kL
